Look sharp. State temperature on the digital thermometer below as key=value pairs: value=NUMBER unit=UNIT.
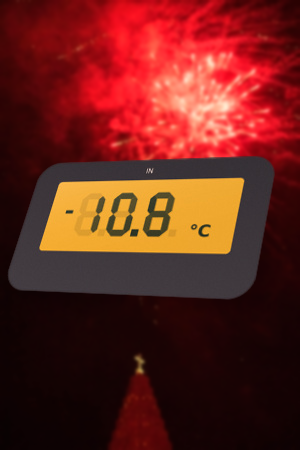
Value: value=-10.8 unit=°C
